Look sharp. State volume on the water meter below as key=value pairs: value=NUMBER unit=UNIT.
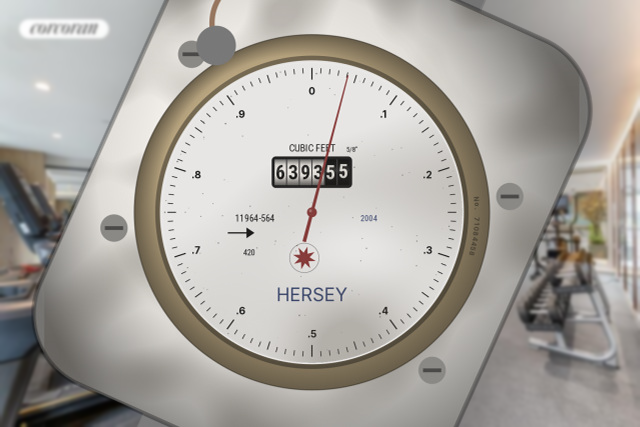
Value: value=639355.04 unit=ft³
